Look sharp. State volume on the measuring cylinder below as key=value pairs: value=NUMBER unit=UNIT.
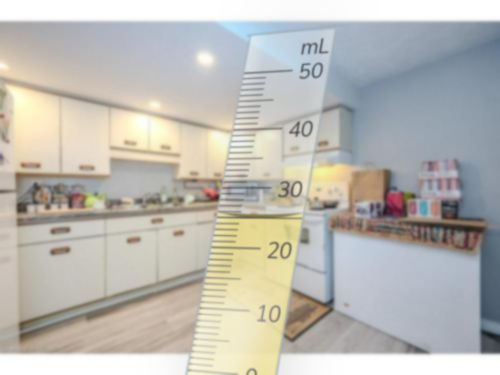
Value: value=25 unit=mL
